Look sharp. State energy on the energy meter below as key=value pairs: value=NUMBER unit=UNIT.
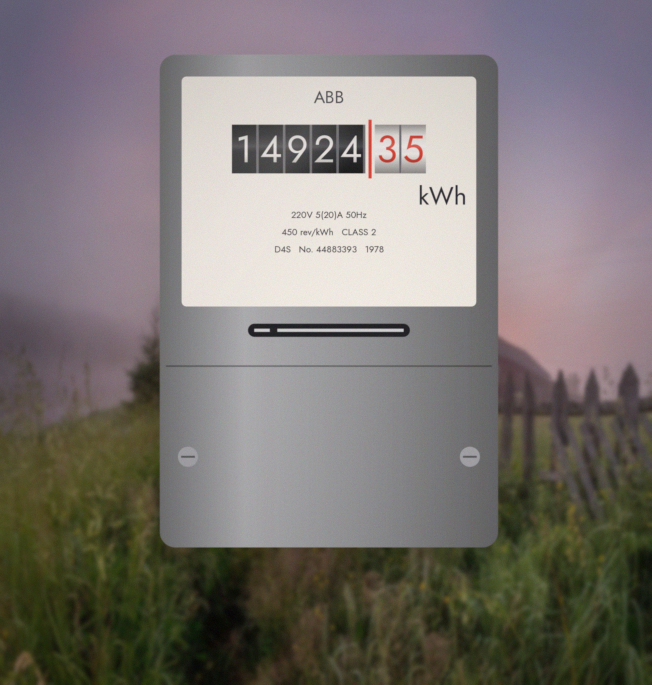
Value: value=14924.35 unit=kWh
